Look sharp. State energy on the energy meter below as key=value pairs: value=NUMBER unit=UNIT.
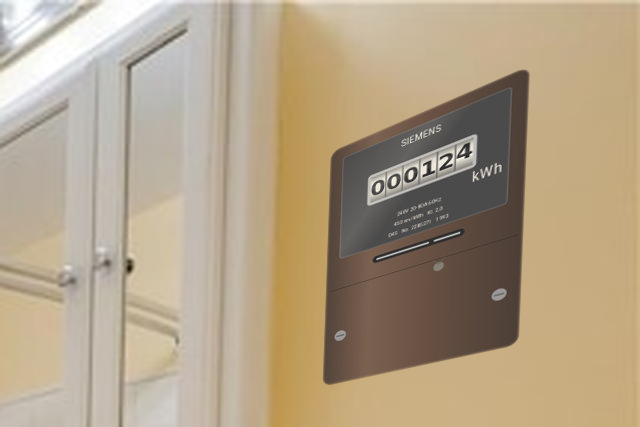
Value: value=124 unit=kWh
